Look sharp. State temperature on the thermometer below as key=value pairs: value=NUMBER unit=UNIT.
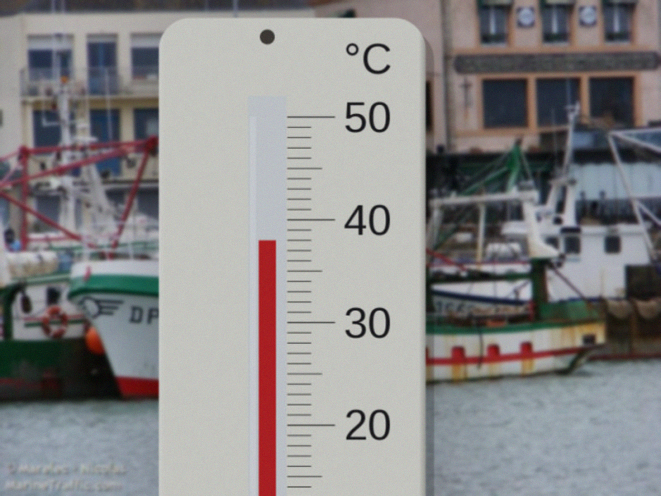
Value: value=38 unit=°C
